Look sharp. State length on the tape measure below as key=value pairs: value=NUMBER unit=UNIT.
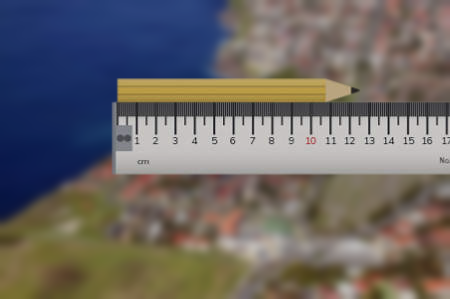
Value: value=12.5 unit=cm
